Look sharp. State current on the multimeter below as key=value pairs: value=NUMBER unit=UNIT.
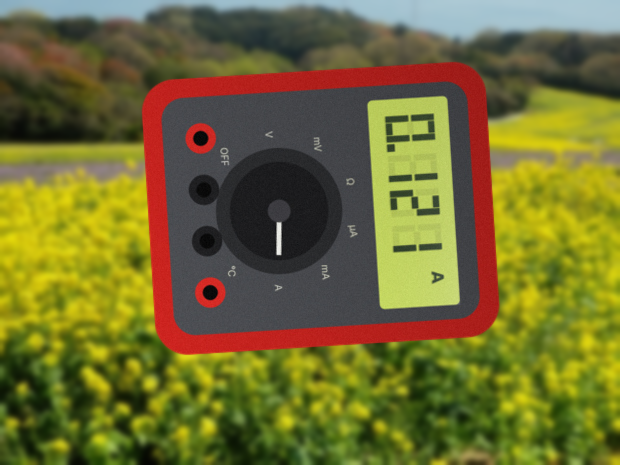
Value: value=0.121 unit=A
